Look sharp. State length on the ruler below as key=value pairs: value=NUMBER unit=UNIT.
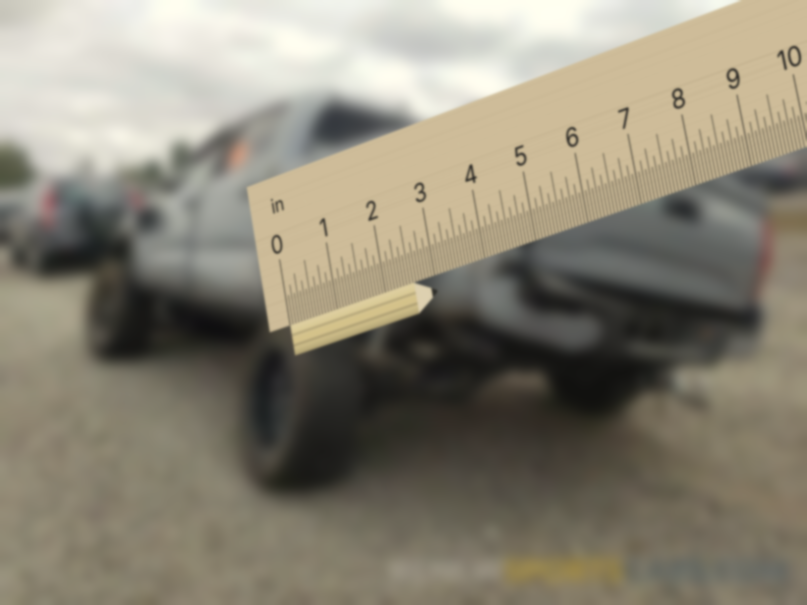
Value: value=3 unit=in
